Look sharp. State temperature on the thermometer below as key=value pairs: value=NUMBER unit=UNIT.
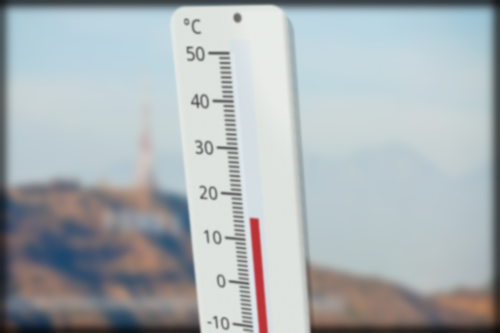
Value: value=15 unit=°C
